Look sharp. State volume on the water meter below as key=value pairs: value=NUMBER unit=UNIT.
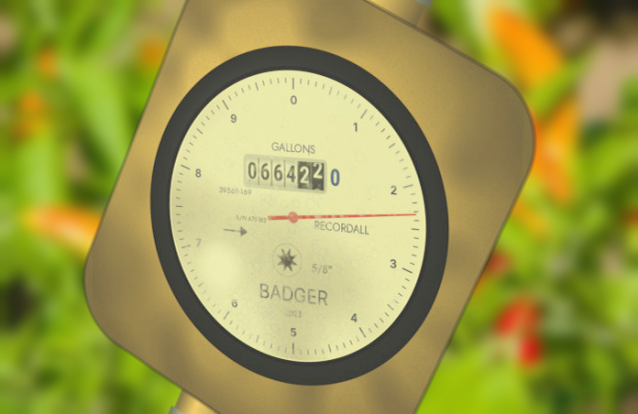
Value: value=664222.3 unit=gal
